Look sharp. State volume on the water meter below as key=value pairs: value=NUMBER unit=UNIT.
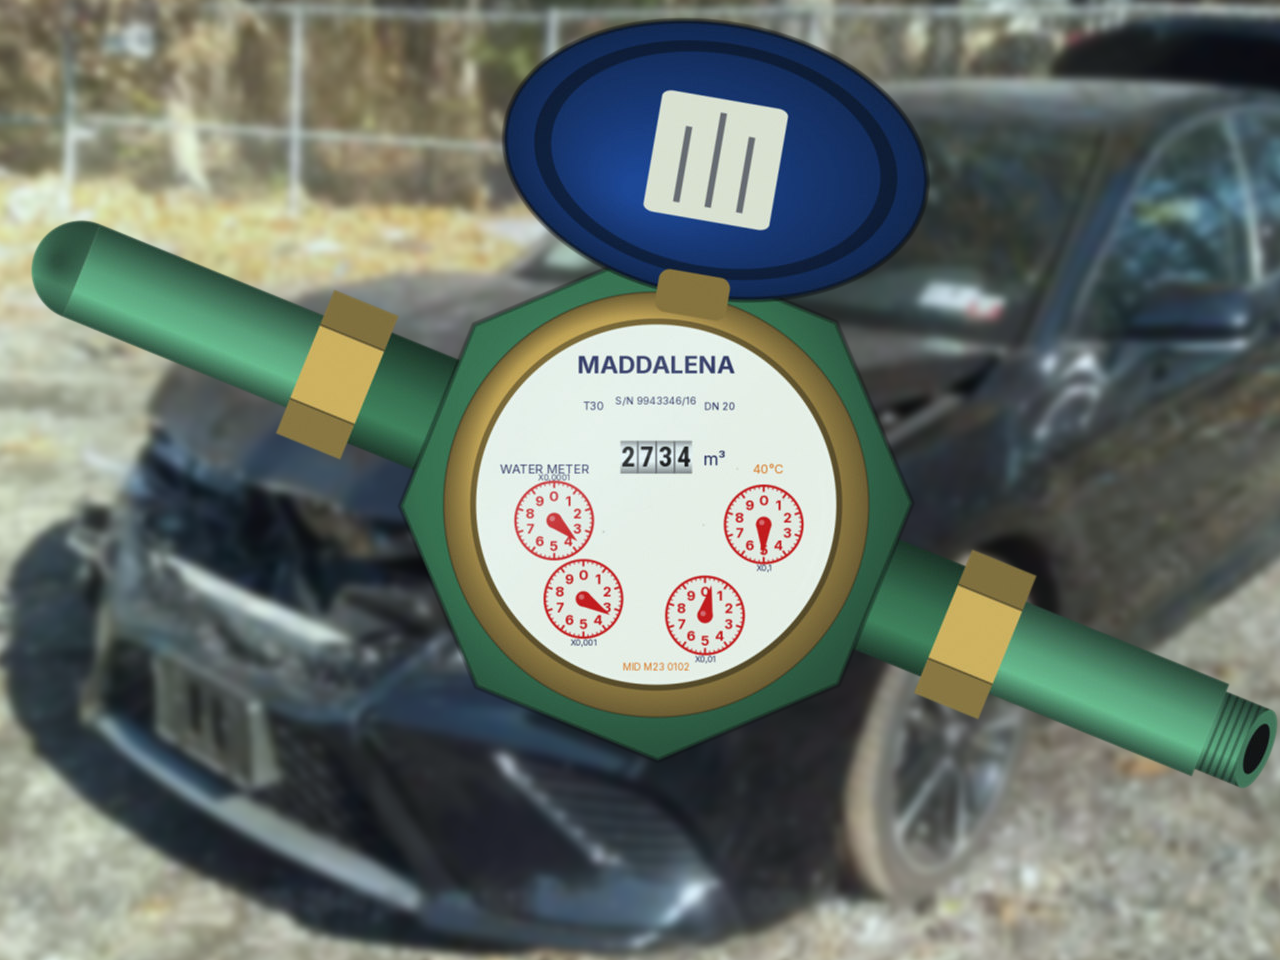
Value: value=2734.5033 unit=m³
